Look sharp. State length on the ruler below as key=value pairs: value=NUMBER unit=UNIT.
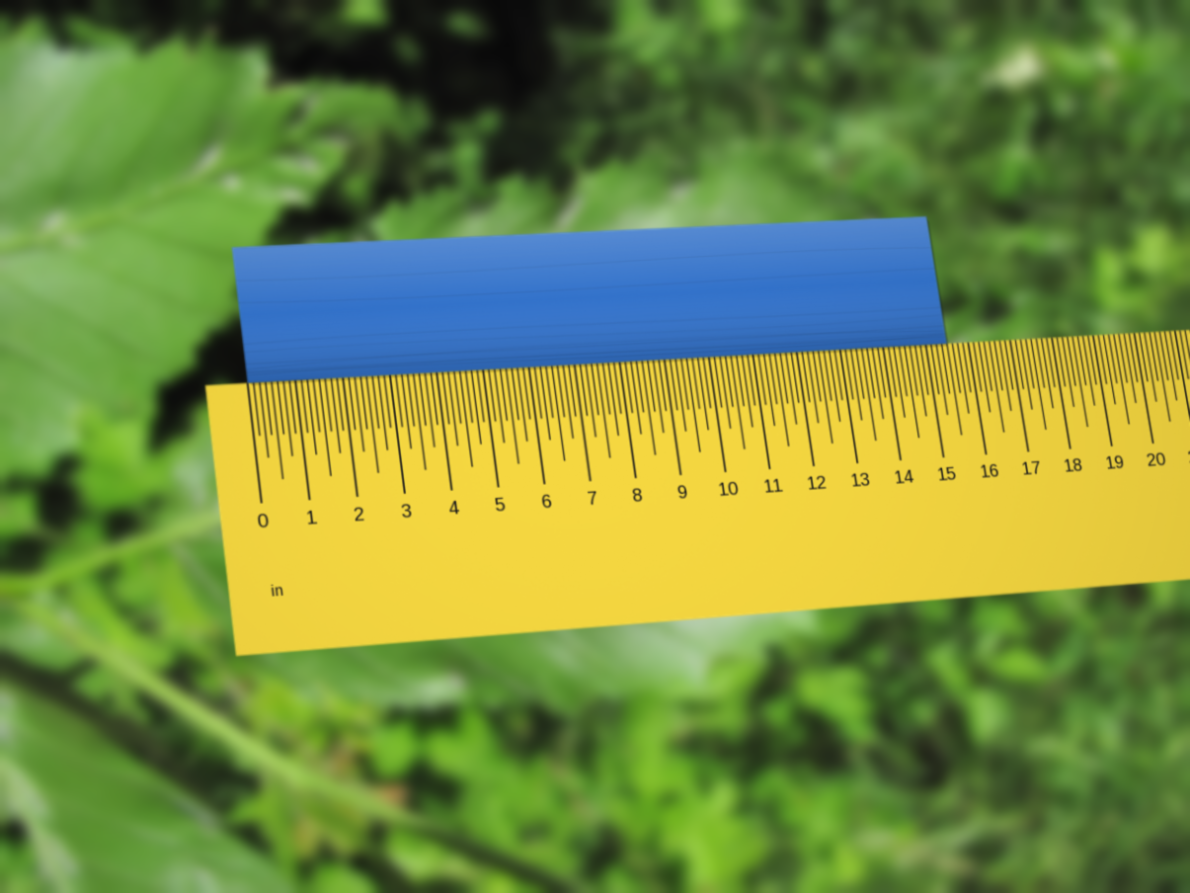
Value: value=15.5 unit=in
